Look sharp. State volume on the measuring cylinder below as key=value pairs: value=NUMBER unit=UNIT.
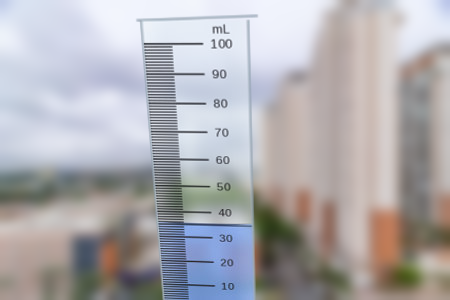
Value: value=35 unit=mL
